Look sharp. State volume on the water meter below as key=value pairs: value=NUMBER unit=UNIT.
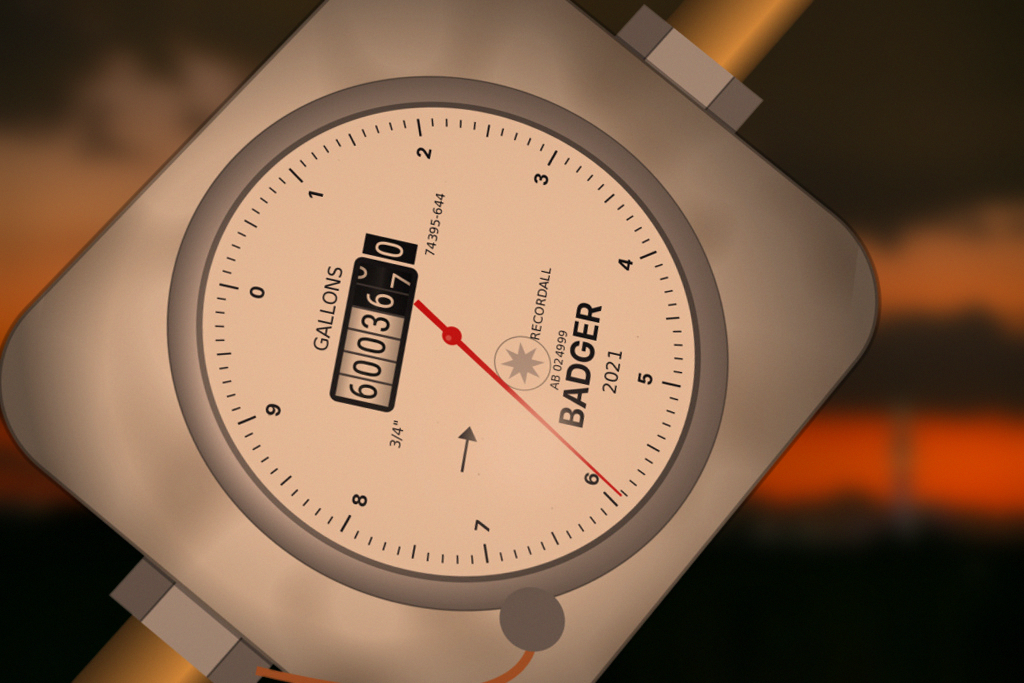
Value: value=6003665.9 unit=gal
